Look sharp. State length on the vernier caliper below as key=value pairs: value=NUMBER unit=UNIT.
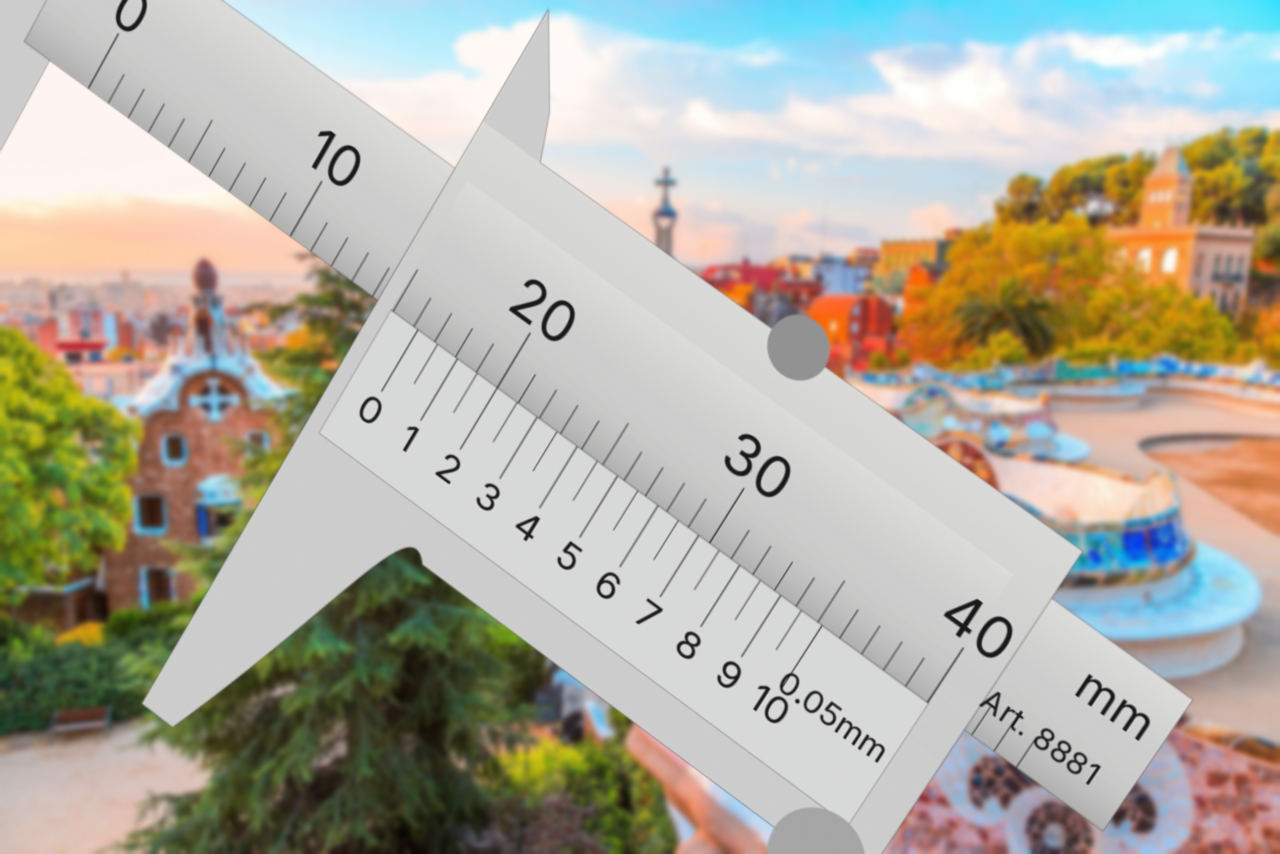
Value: value=16.2 unit=mm
